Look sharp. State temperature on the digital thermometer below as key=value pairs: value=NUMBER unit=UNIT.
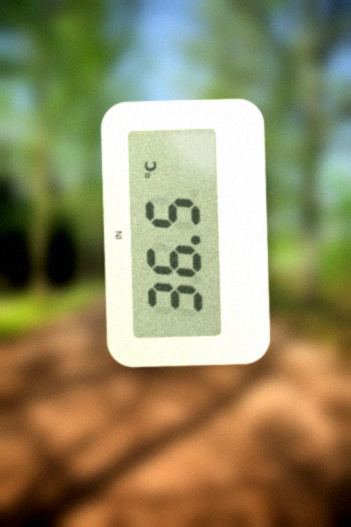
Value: value=36.5 unit=°C
